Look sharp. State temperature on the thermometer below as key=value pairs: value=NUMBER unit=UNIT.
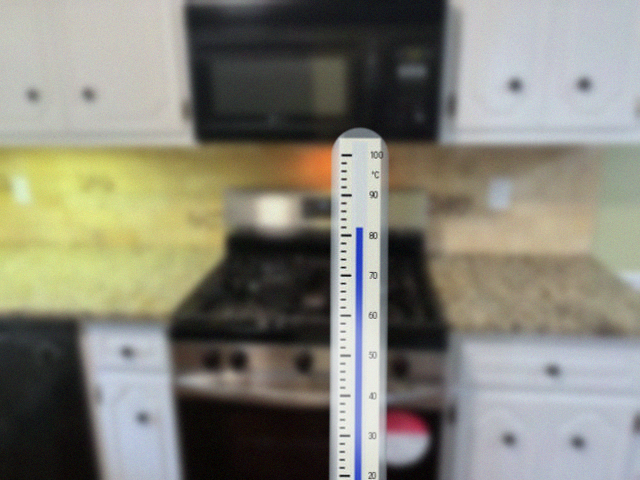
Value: value=82 unit=°C
